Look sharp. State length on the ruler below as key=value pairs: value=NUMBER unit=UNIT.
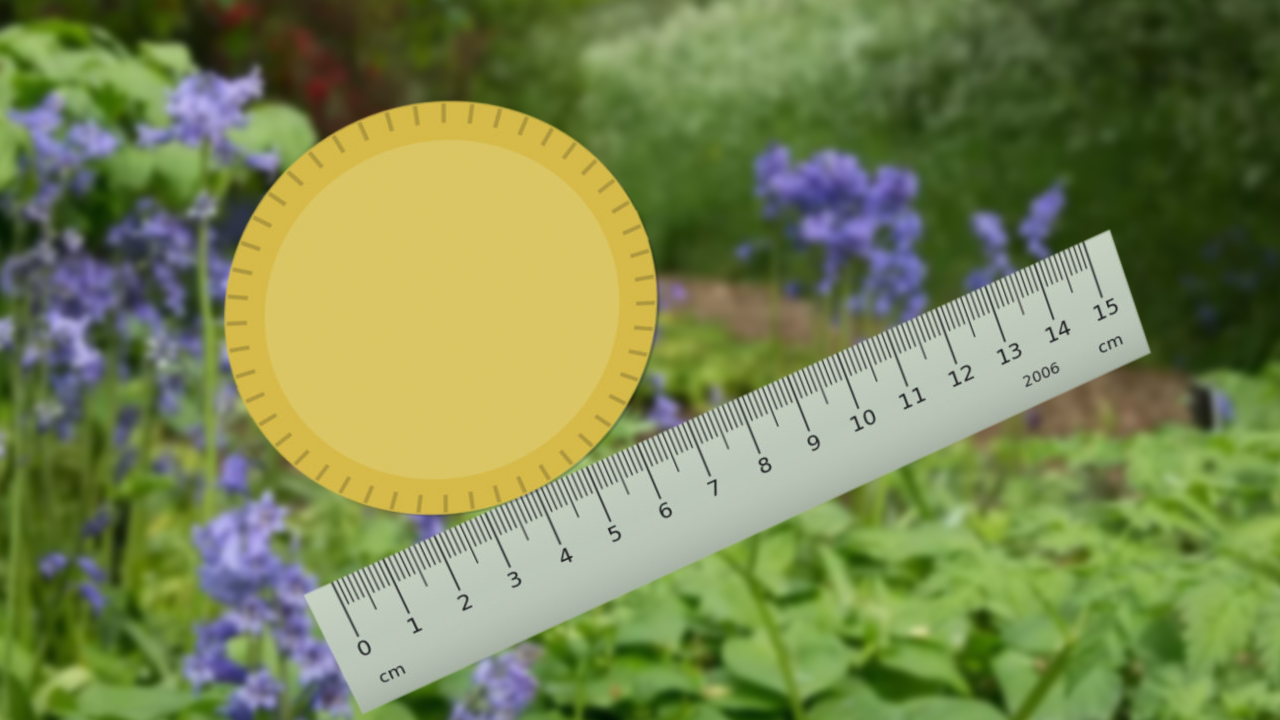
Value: value=7.6 unit=cm
